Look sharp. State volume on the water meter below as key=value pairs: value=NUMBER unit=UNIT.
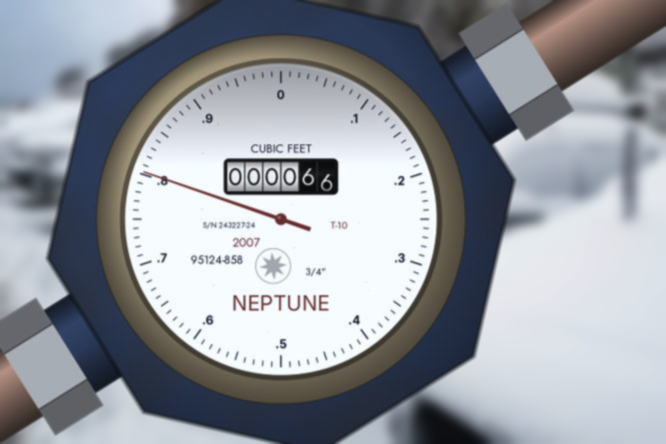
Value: value=65.80 unit=ft³
